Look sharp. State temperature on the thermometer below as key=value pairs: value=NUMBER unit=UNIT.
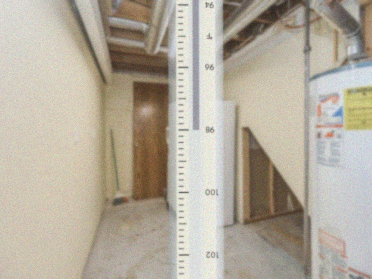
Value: value=98 unit=°F
